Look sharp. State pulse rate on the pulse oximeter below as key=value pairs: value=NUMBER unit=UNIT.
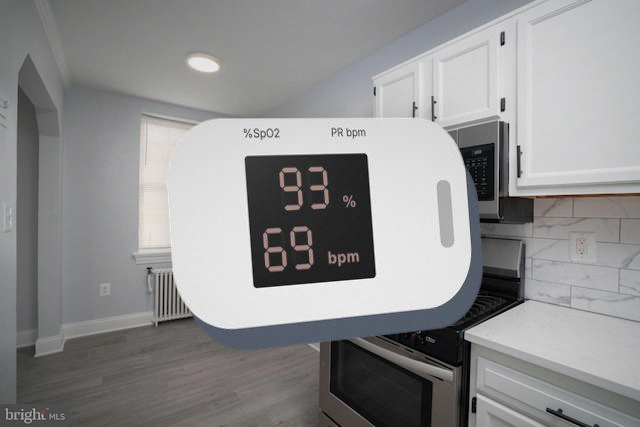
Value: value=69 unit=bpm
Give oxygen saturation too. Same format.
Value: value=93 unit=%
